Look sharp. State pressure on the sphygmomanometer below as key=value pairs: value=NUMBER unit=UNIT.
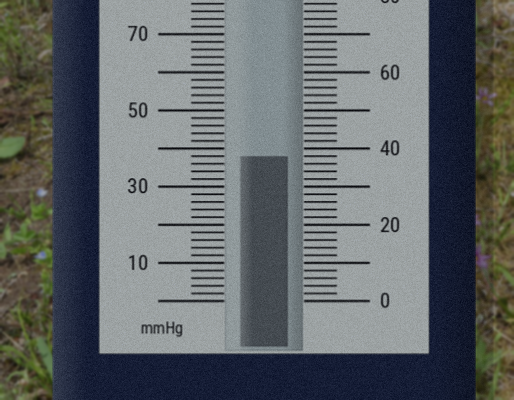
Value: value=38 unit=mmHg
